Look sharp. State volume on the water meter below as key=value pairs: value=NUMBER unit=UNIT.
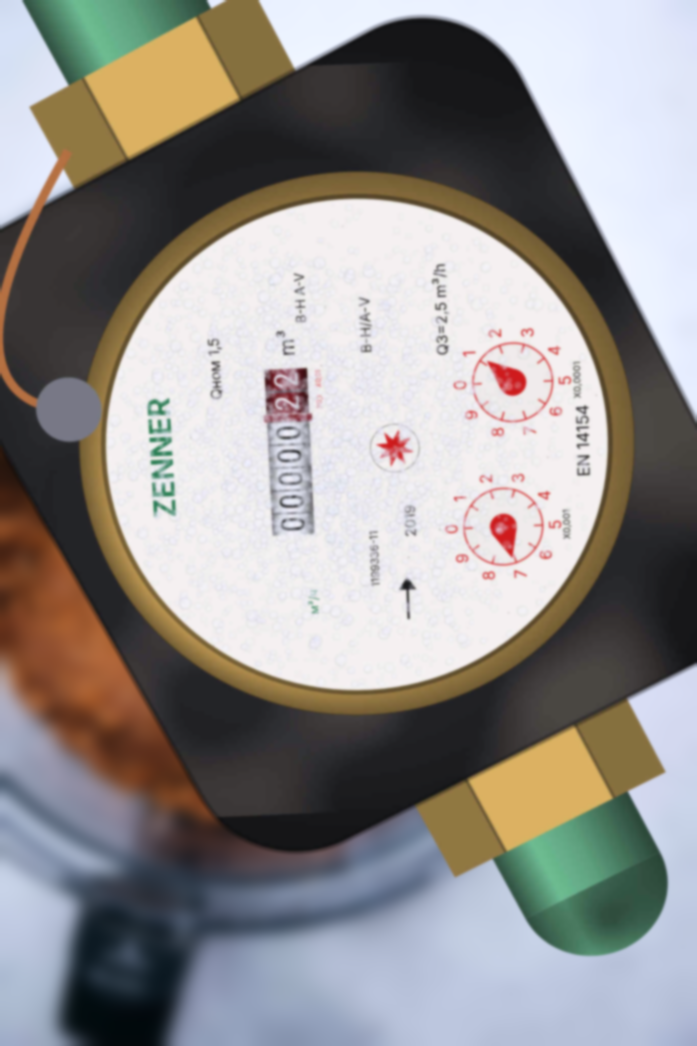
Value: value=0.2271 unit=m³
